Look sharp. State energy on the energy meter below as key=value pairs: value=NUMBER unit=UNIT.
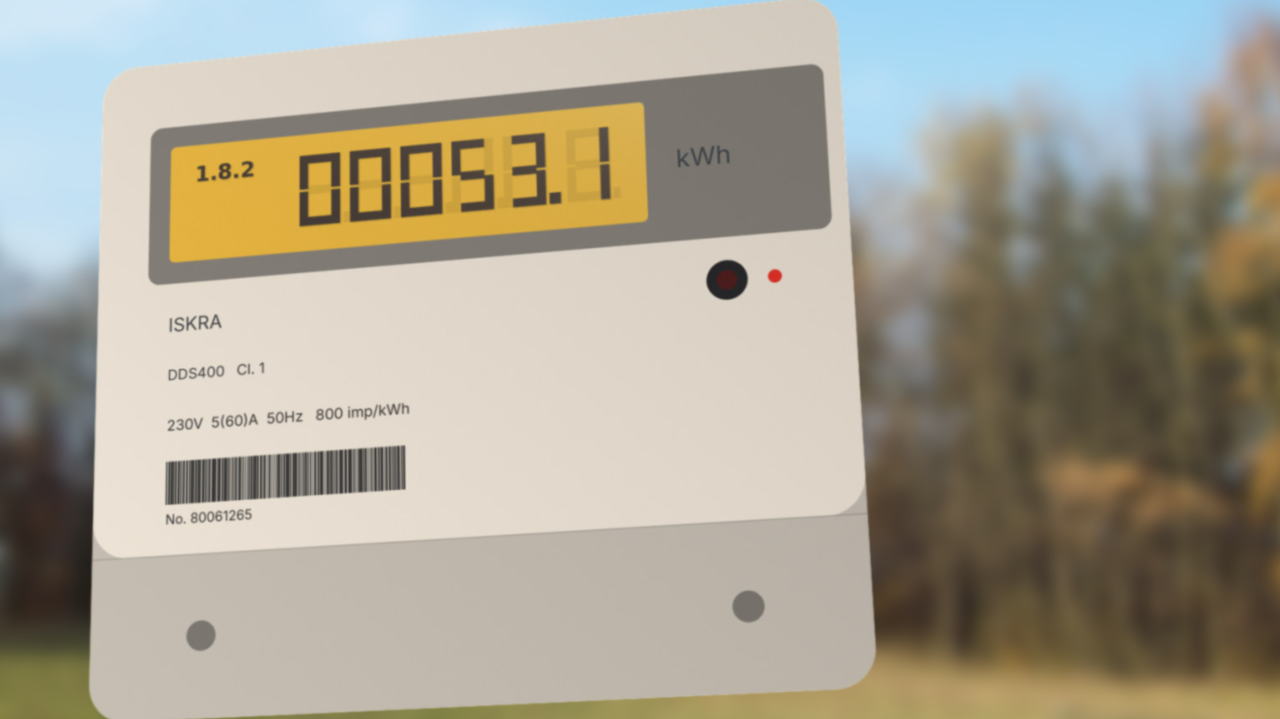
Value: value=53.1 unit=kWh
